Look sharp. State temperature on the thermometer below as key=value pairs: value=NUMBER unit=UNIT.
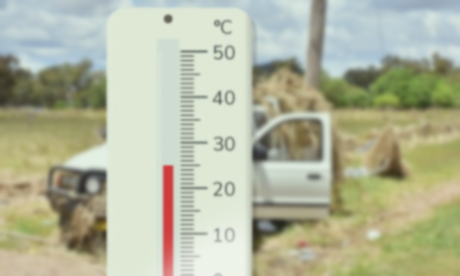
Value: value=25 unit=°C
